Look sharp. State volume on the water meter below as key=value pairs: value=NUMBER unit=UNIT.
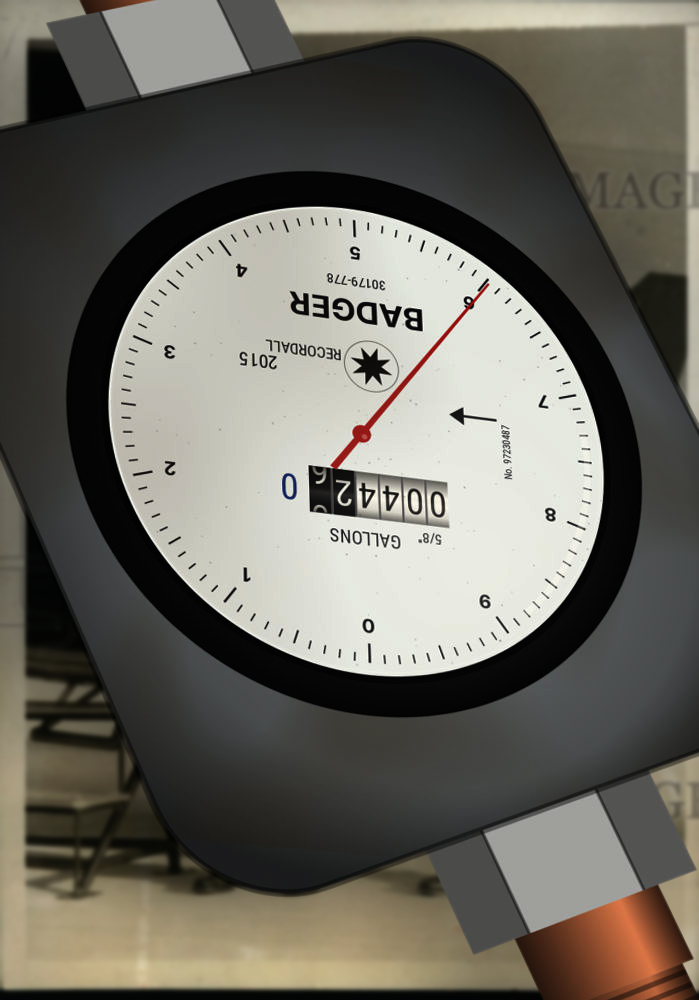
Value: value=44256.0 unit=gal
